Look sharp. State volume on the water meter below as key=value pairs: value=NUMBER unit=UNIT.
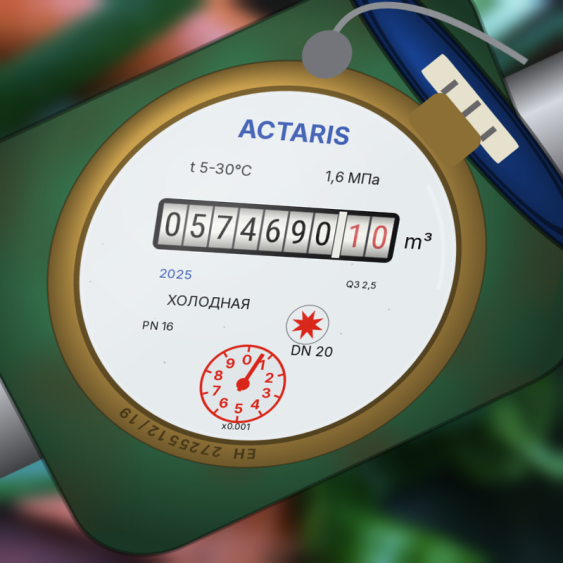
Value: value=574690.100 unit=m³
